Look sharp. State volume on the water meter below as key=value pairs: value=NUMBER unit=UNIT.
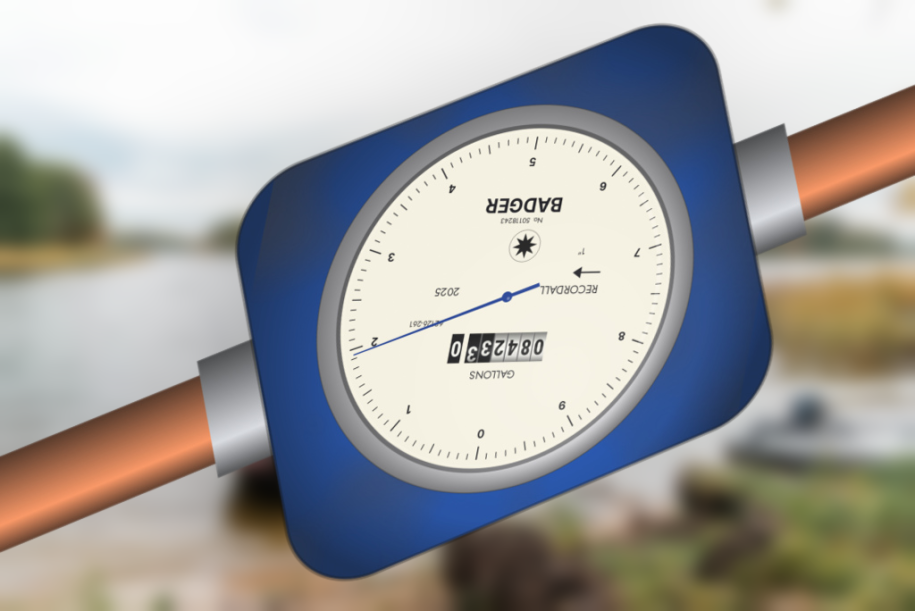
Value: value=842331.9 unit=gal
